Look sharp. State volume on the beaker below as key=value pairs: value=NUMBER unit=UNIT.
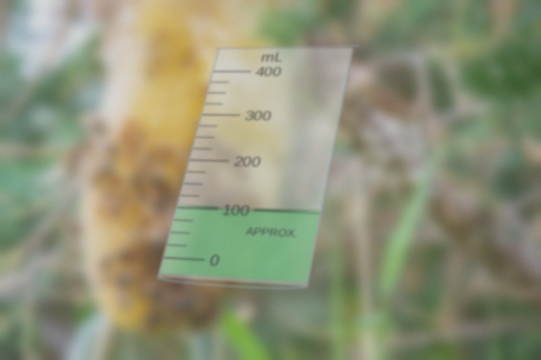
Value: value=100 unit=mL
